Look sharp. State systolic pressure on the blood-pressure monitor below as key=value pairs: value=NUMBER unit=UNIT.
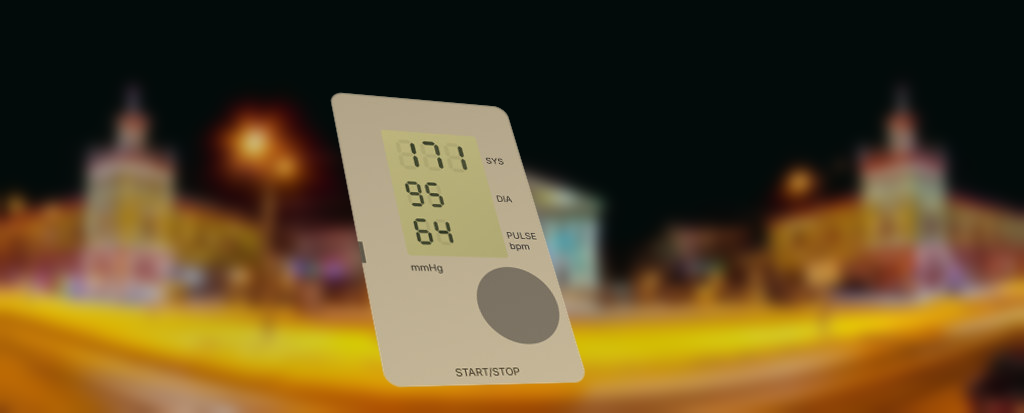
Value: value=171 unit=mmHg
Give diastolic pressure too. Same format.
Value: value=95 unit=mmHg
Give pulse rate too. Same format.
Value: value=64 unit=bpm
